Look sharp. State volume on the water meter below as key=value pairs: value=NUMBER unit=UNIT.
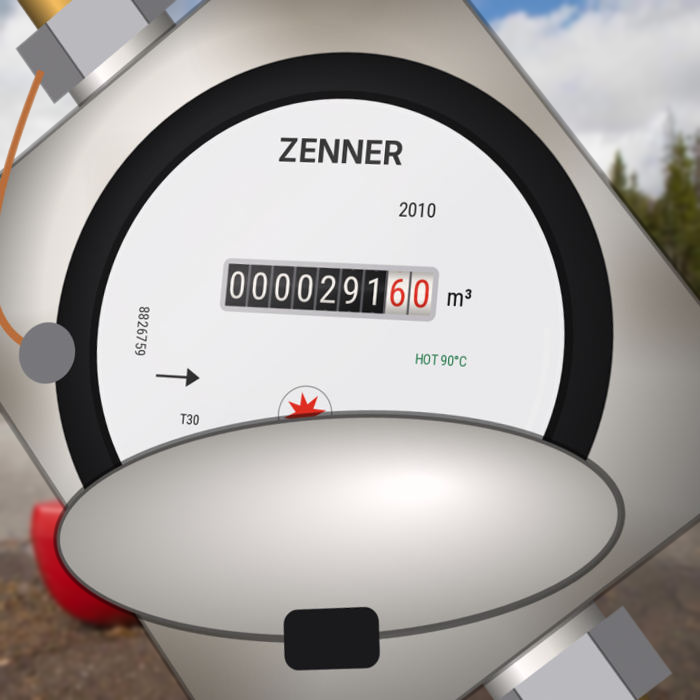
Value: value=291.60 unit=m³
